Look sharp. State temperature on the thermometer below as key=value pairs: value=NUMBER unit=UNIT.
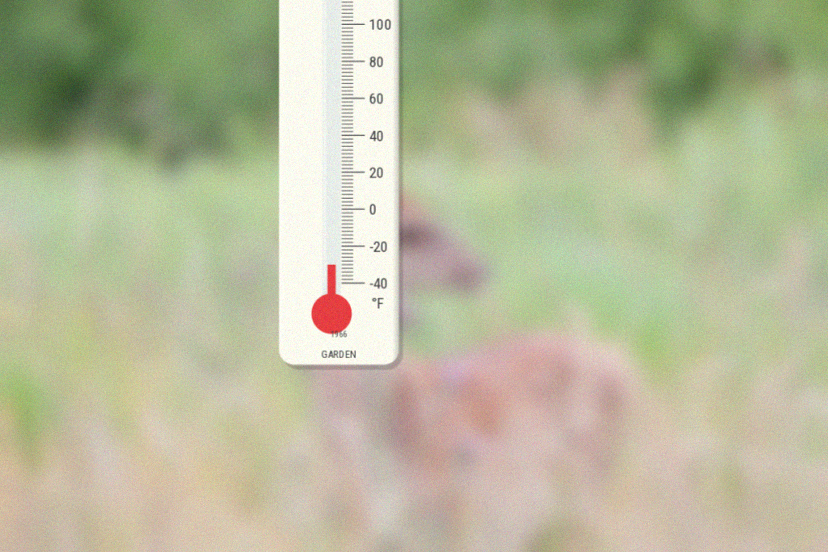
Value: value=-30 unit=°F
